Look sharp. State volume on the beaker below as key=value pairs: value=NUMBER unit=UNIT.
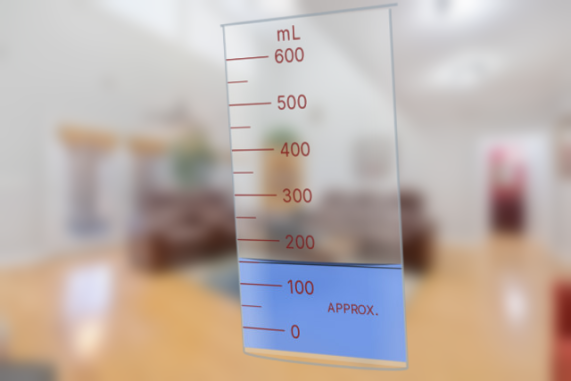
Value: value=150 unit=mL
